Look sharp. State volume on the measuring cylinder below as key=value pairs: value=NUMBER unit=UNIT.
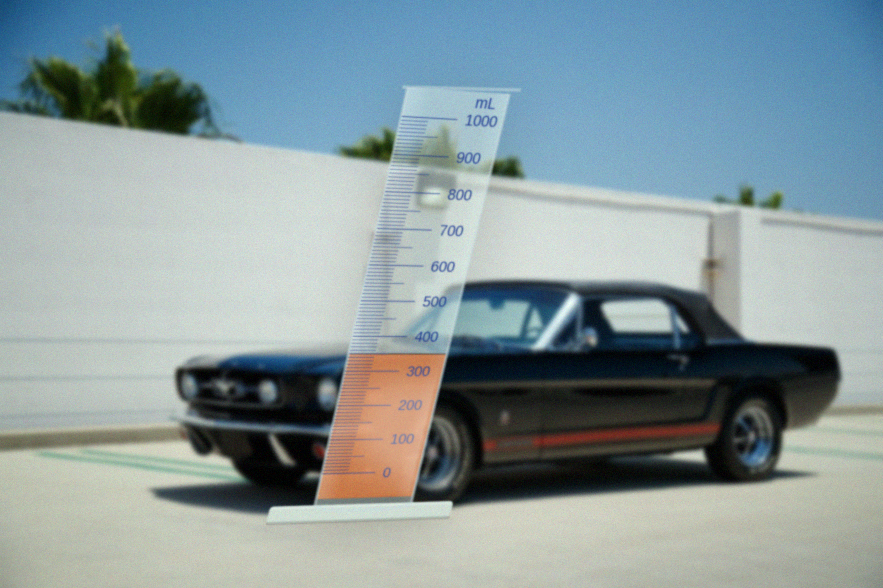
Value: value=350 unit=mL
